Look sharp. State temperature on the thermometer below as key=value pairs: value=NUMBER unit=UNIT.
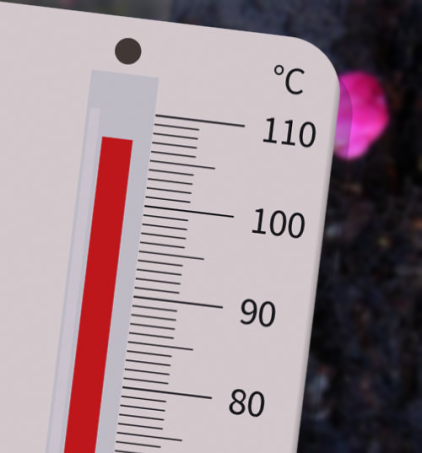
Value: value=107 unit=°C
